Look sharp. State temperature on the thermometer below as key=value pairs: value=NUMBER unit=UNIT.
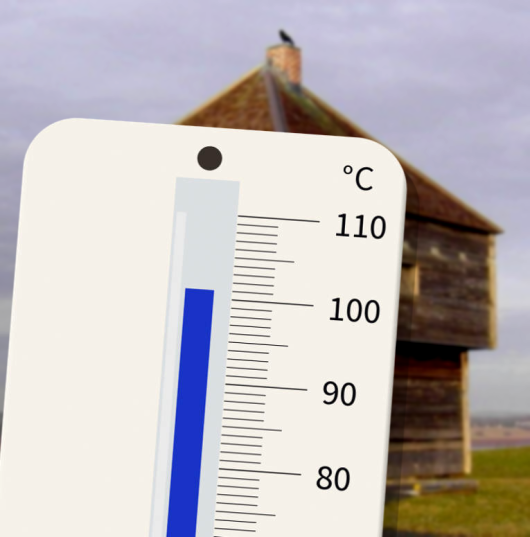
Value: value=101 unit=°C
